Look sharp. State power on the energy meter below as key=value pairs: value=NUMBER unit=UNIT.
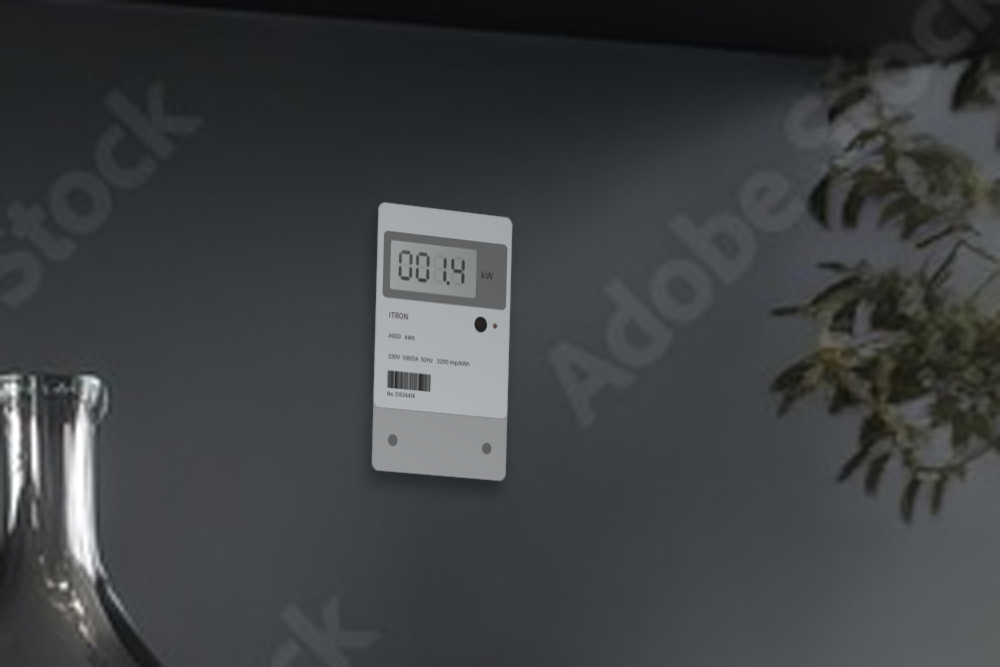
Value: value=1.4 unit=kW
